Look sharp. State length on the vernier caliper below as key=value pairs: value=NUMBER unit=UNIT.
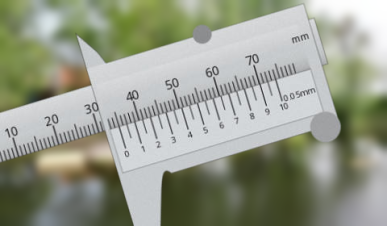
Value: value=35.0 unit=mm
